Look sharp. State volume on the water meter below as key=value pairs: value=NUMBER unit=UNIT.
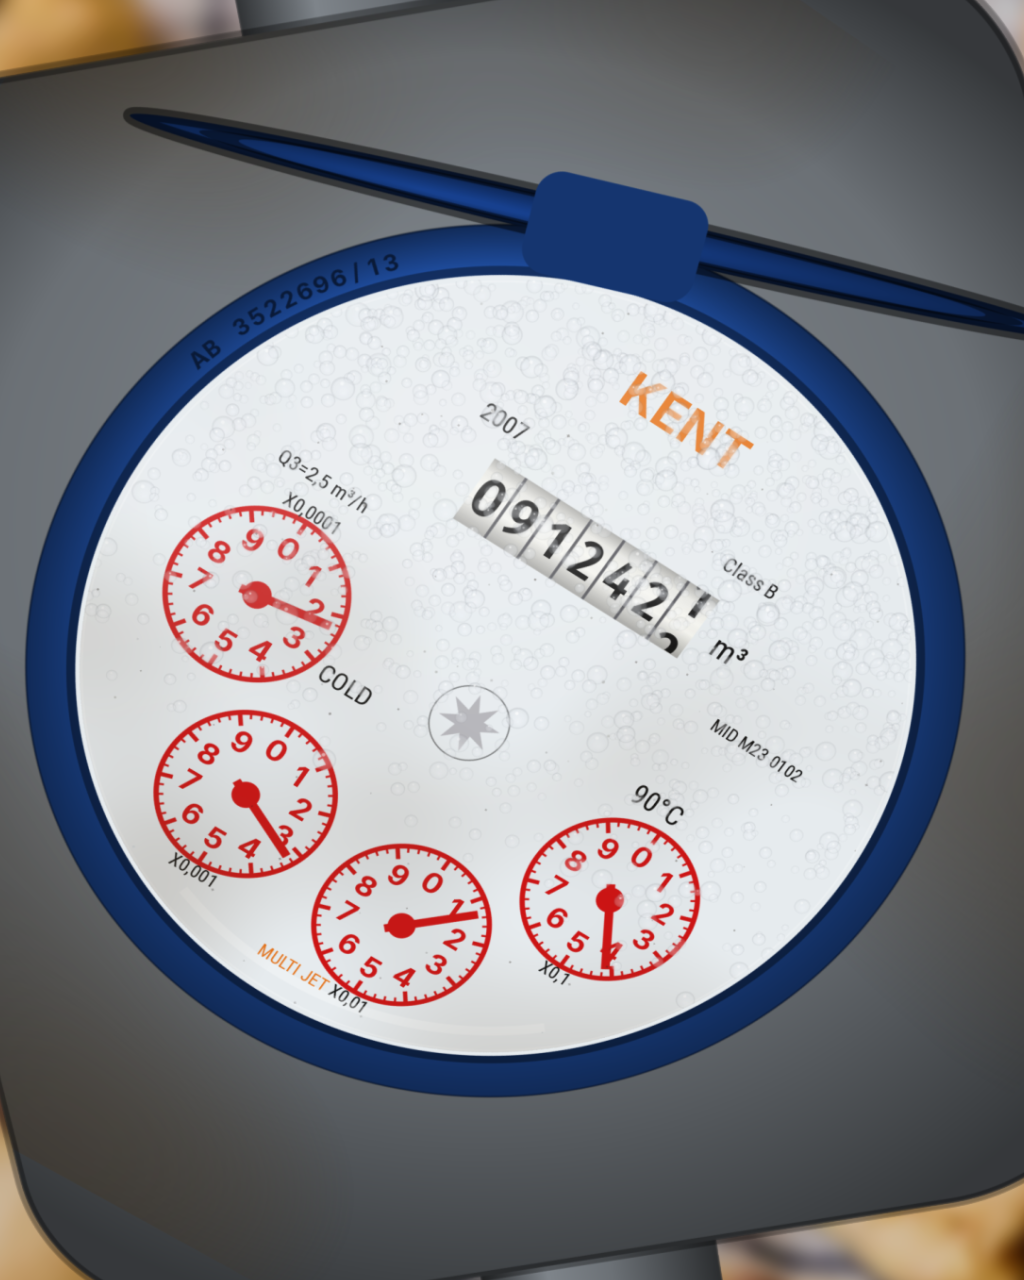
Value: value=912421.4132 unit=m³
